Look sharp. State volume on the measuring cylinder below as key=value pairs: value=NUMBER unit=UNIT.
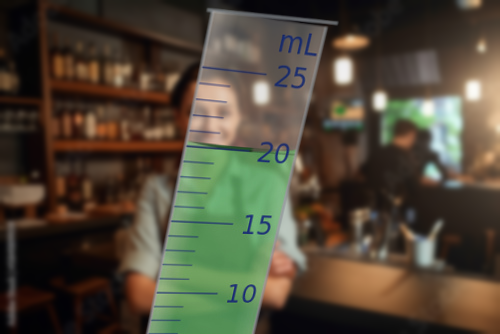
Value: value=20 unit=mL
